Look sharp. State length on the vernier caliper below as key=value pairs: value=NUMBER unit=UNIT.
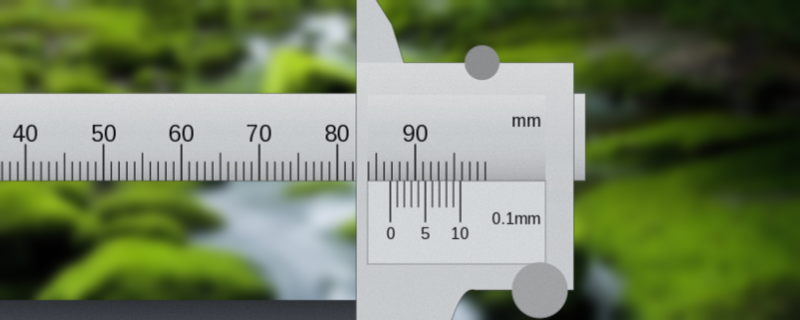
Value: value=86.8 unit=mm
